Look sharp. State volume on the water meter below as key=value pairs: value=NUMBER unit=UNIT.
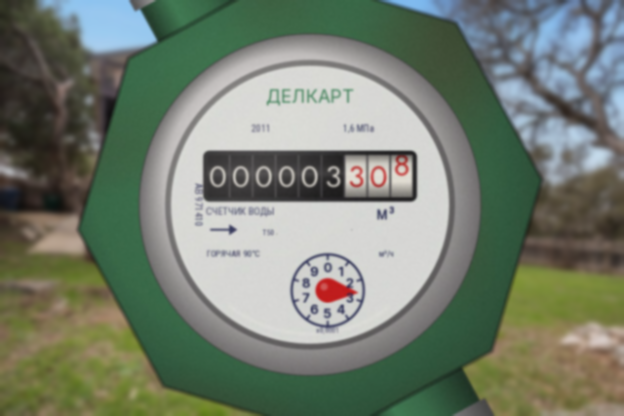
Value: value=3.3082 unit=m³
